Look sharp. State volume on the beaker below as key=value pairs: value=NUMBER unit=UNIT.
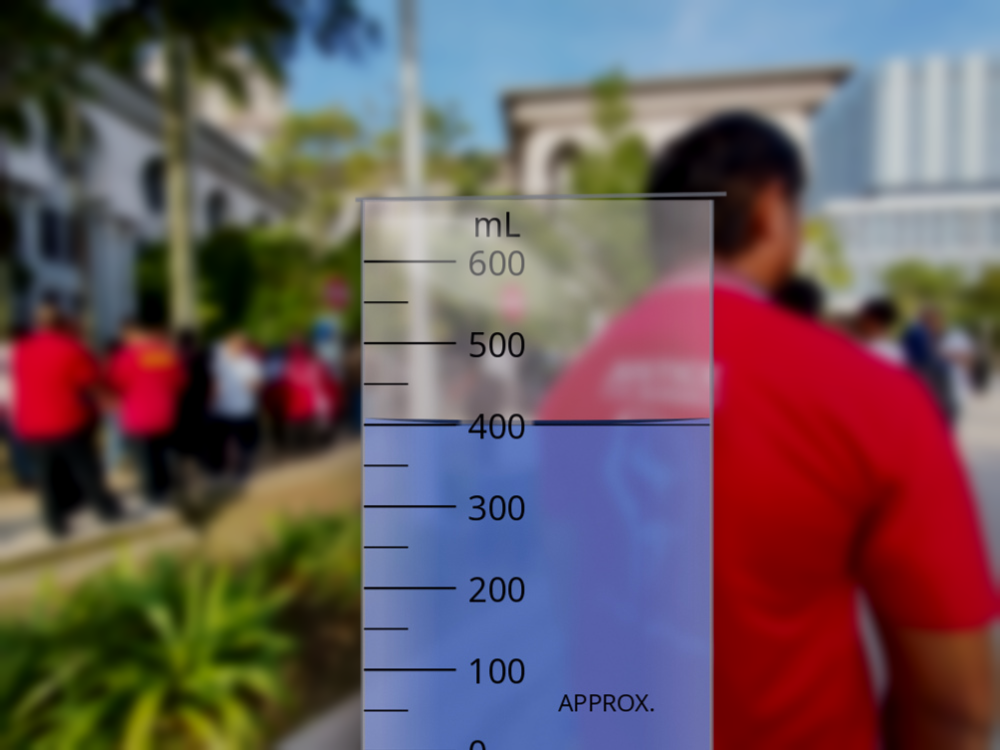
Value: value=400 unit=mL
